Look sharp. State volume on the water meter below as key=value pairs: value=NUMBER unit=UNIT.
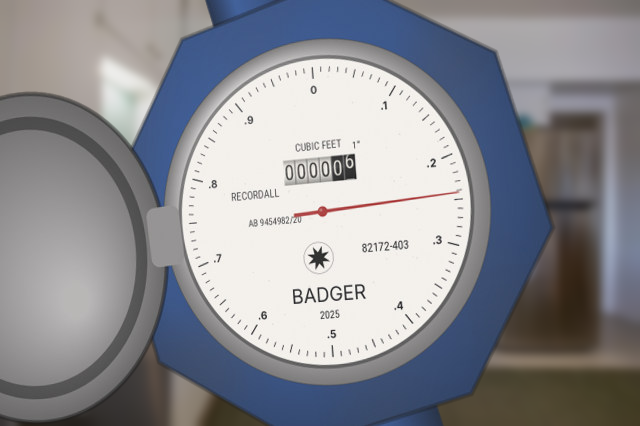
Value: value=6.24 unit=ft³
